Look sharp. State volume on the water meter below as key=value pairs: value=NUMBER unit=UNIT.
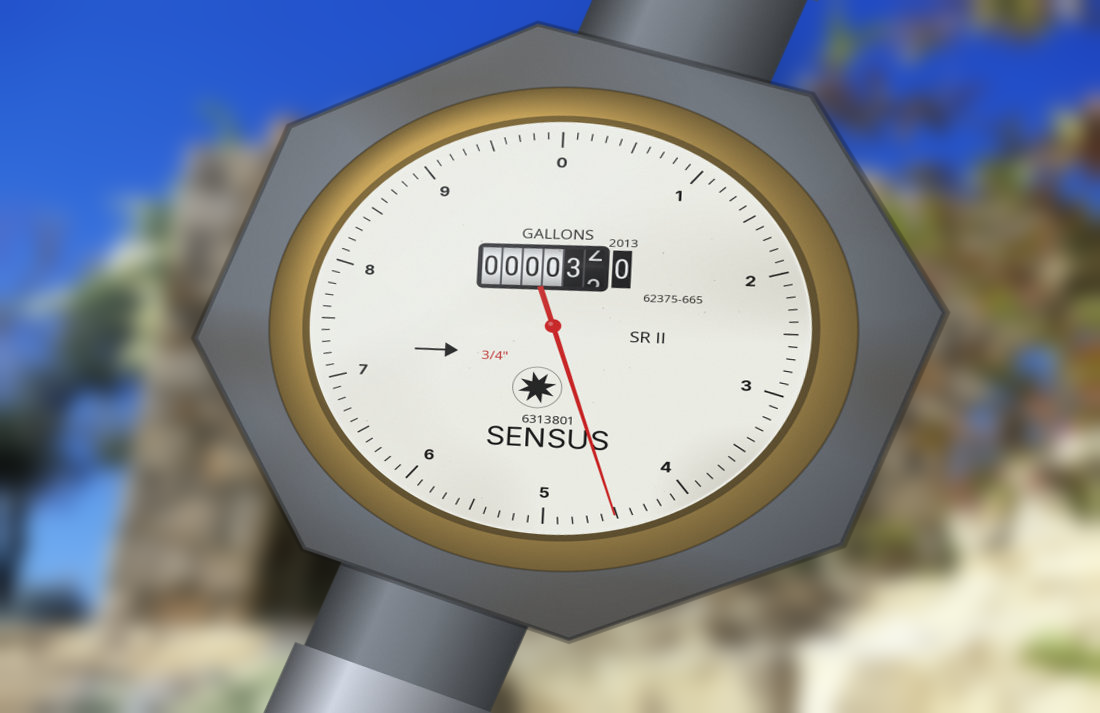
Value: value=324.5 unit=gal
